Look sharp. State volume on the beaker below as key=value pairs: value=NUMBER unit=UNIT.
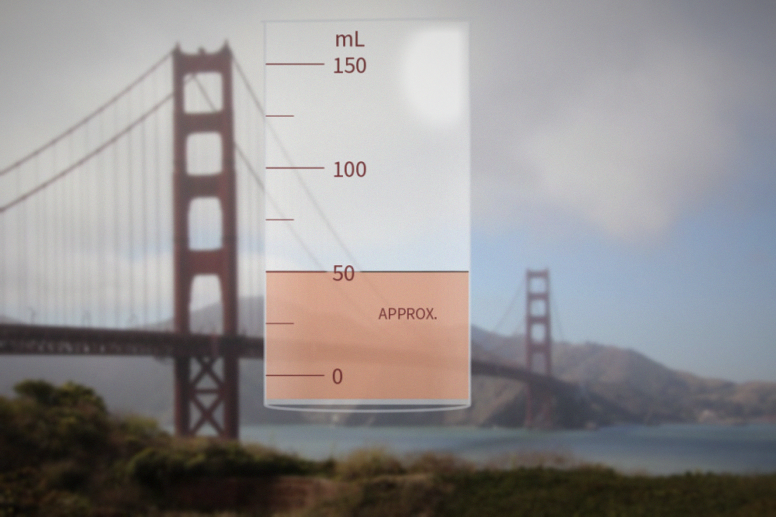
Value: value=50 unit=mL
